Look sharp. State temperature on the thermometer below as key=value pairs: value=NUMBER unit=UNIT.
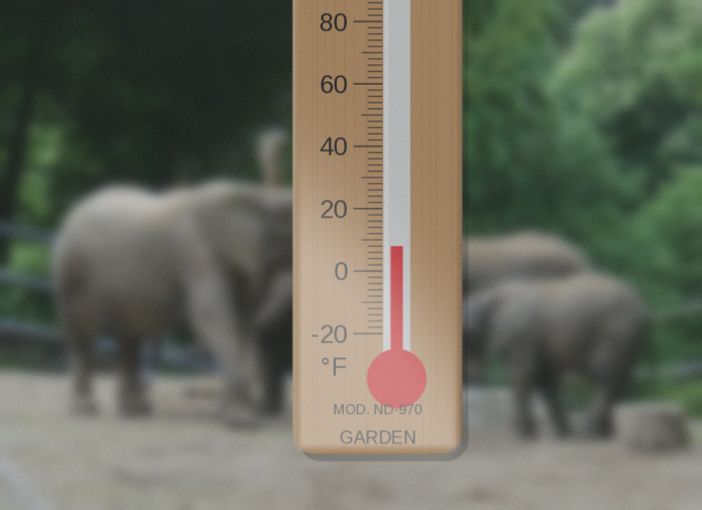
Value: value=8 unit=°F
